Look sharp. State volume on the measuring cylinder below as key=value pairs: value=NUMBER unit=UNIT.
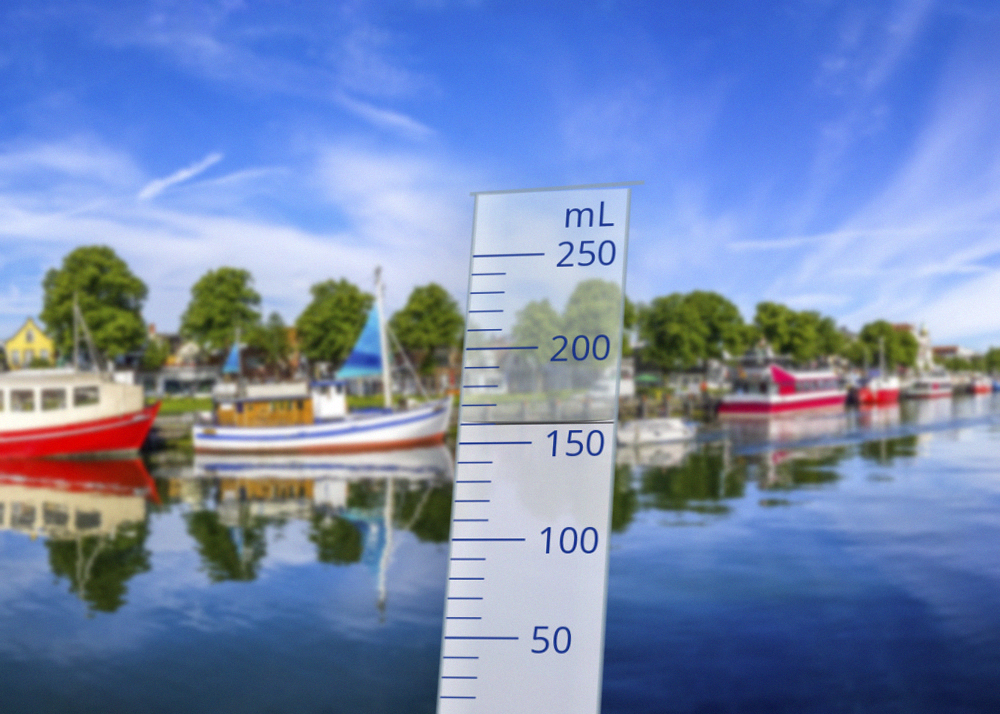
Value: value=160 unit=mL
